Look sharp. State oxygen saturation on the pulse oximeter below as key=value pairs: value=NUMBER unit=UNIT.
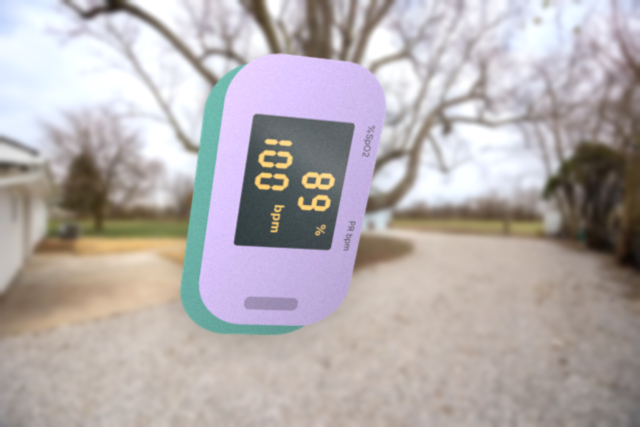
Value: value=89 unit=%
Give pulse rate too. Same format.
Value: value=100 unit=bpm
